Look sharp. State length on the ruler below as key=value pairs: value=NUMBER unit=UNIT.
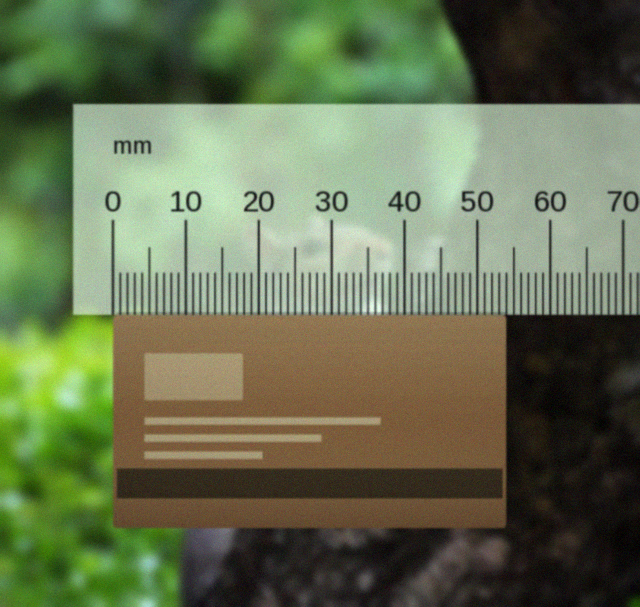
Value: value=54 unit=mm
